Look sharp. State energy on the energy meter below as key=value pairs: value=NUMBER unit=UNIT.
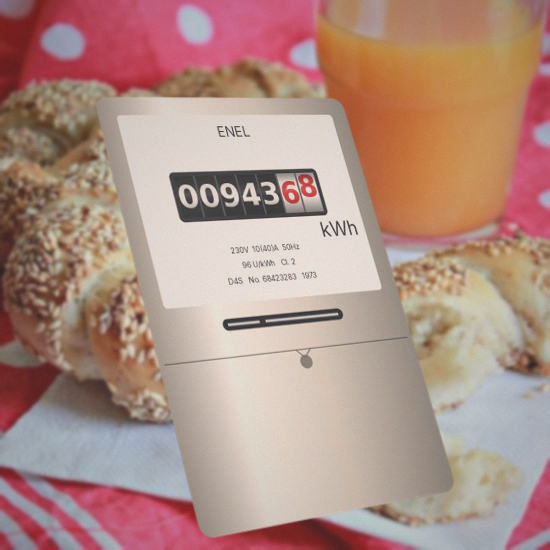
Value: value=943.68 unit=kWh
